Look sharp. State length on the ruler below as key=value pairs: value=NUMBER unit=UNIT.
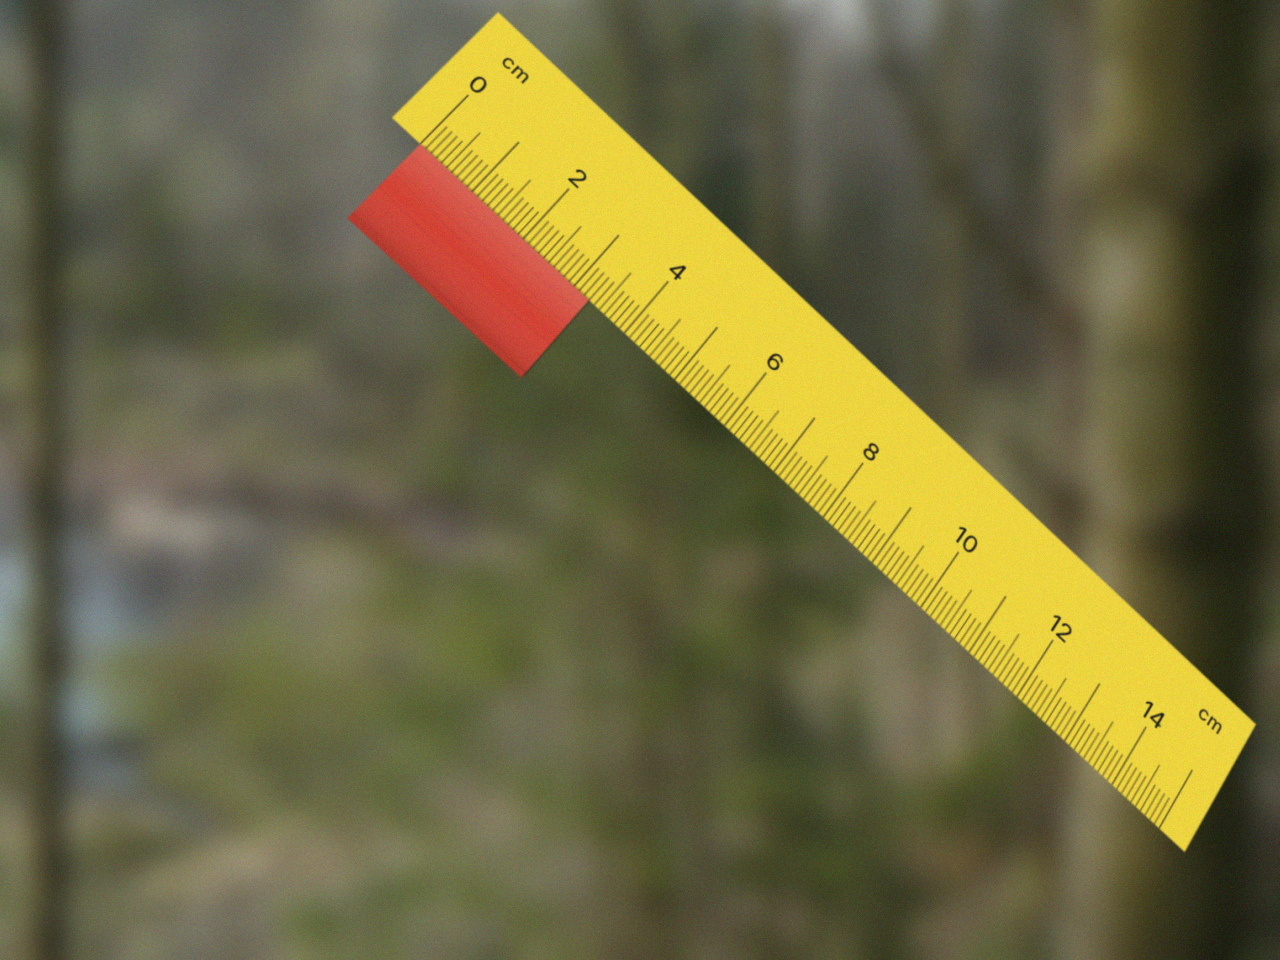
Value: value=3.3 unit=cm
